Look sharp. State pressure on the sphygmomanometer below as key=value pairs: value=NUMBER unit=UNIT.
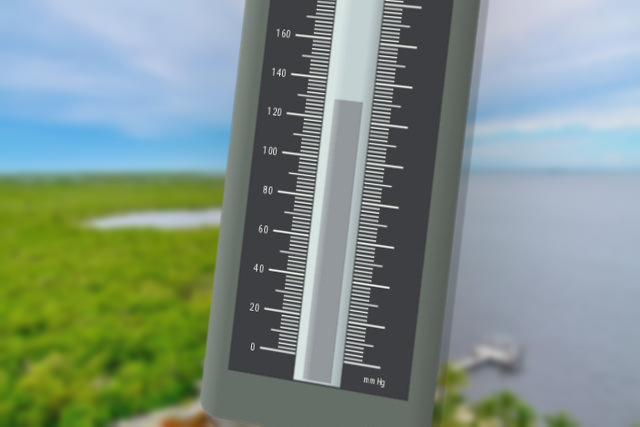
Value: value=130 unit=mmHg
